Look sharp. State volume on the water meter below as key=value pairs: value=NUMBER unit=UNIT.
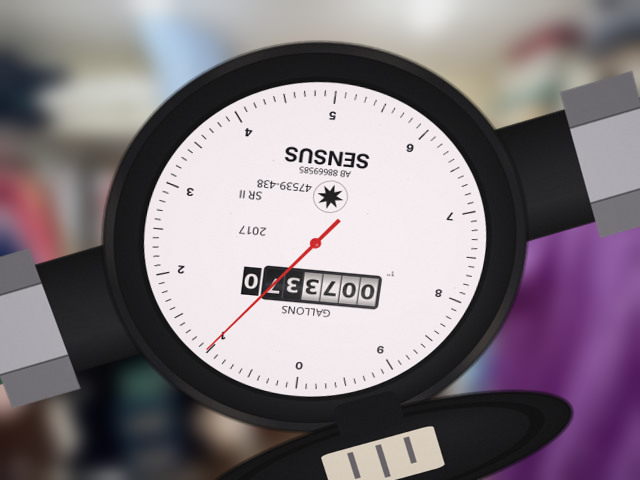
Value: value=73371.0 unit=gal
